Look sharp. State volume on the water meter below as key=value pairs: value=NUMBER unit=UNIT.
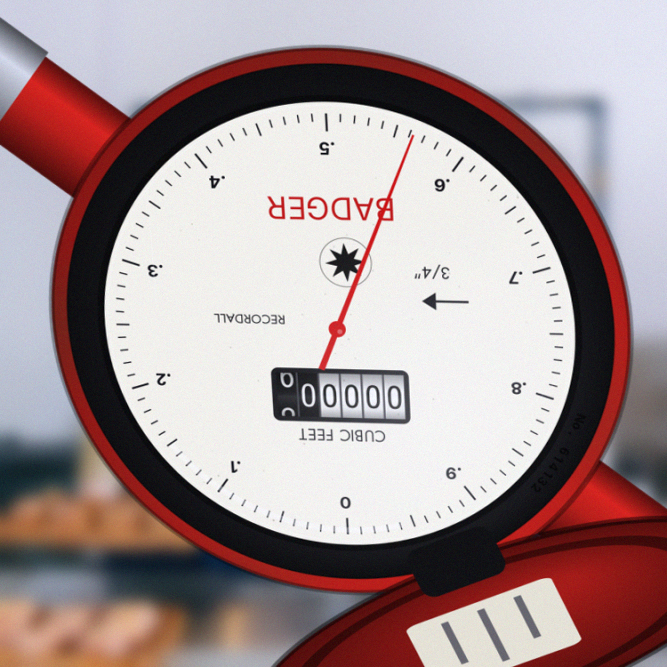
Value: value=8.56 unit=ft³
